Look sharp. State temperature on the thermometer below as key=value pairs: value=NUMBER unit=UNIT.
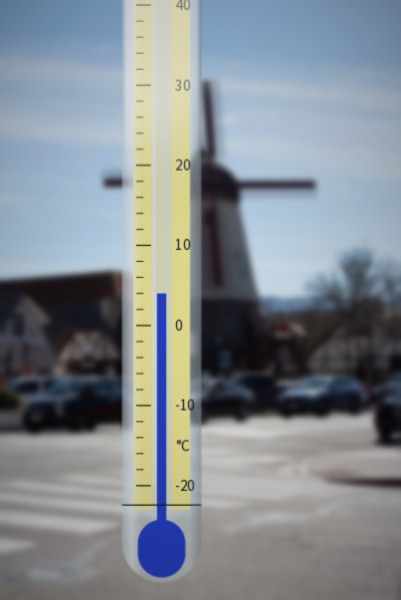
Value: value=4 unit=°C
